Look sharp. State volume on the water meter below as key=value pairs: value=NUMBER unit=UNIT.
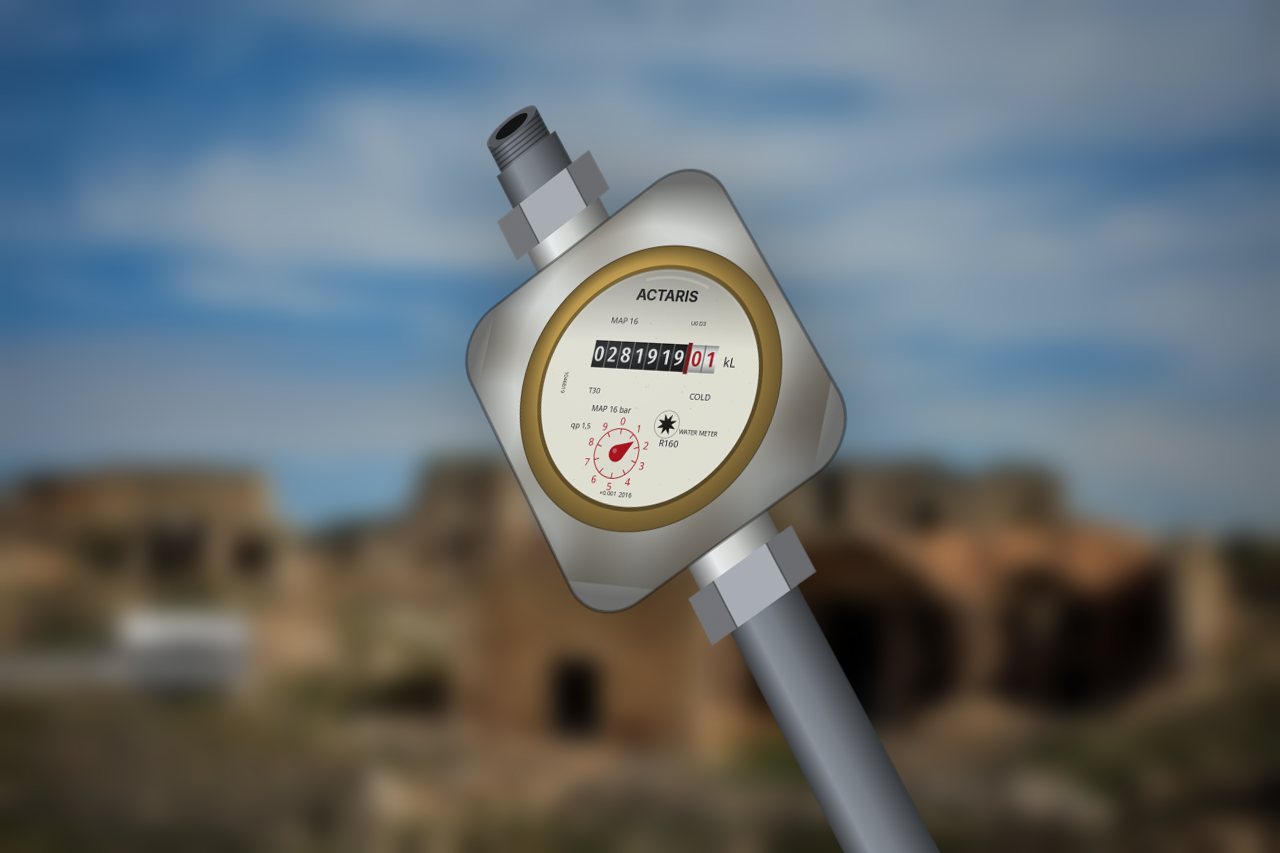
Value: value=281919.011 unit=kL
